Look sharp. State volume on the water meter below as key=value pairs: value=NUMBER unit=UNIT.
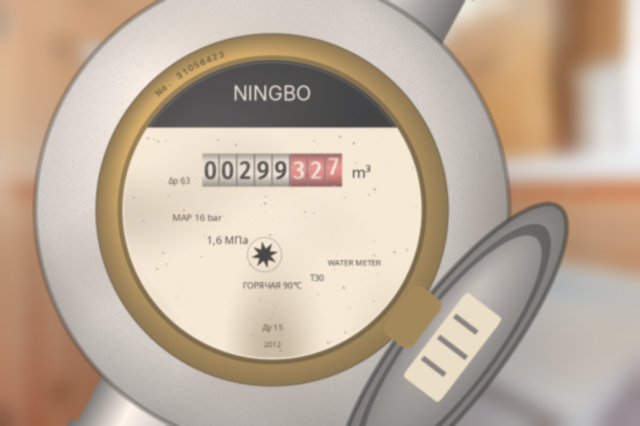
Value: value=299.327 unit=m³
